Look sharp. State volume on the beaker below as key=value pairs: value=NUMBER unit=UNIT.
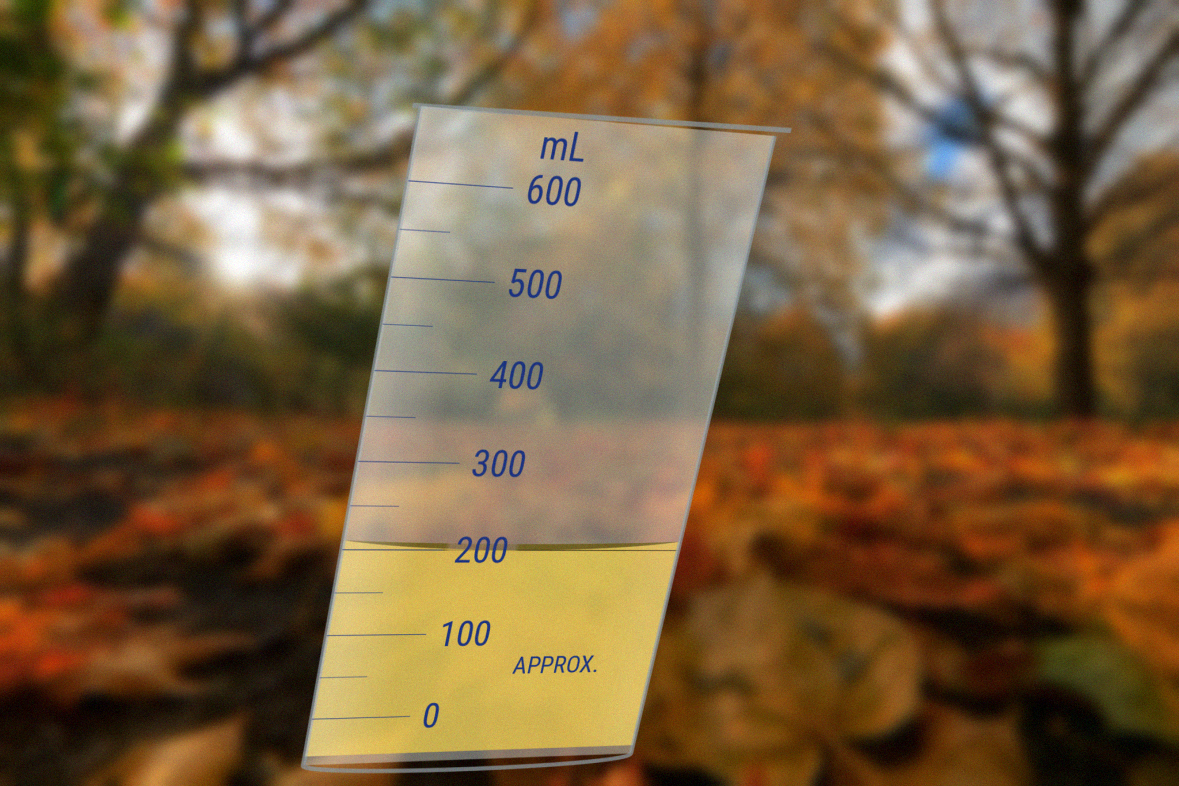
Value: value=200 unit=mL
